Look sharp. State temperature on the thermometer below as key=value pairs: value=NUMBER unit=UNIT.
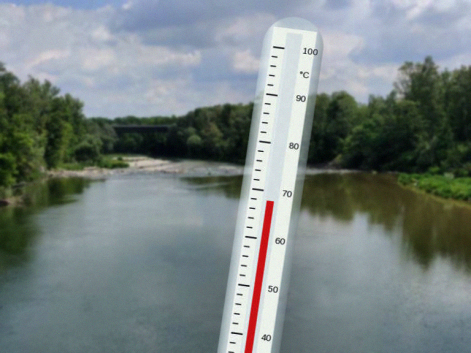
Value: value=68 unit=°C
